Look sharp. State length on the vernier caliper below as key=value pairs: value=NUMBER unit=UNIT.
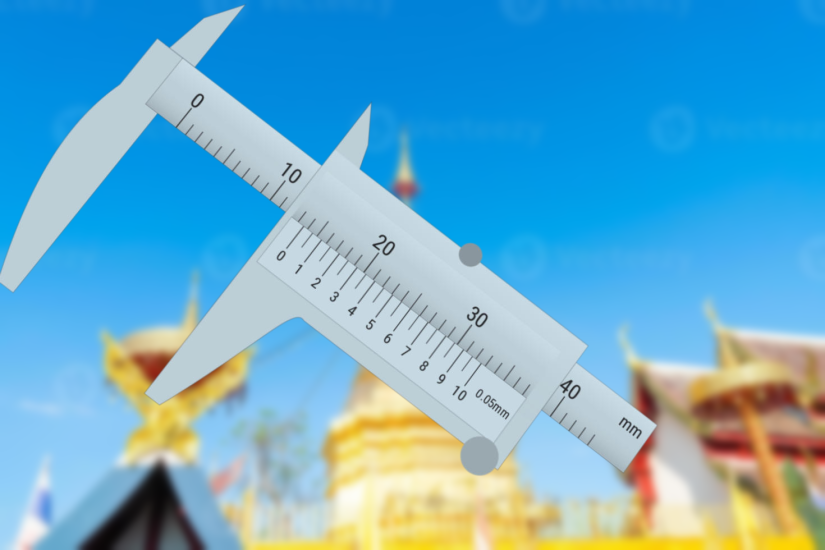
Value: value=13.6 unit=mm
